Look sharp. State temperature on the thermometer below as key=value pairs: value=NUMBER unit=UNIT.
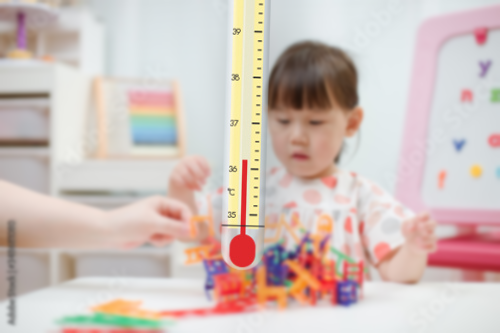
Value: value=36.2 unit=°C
